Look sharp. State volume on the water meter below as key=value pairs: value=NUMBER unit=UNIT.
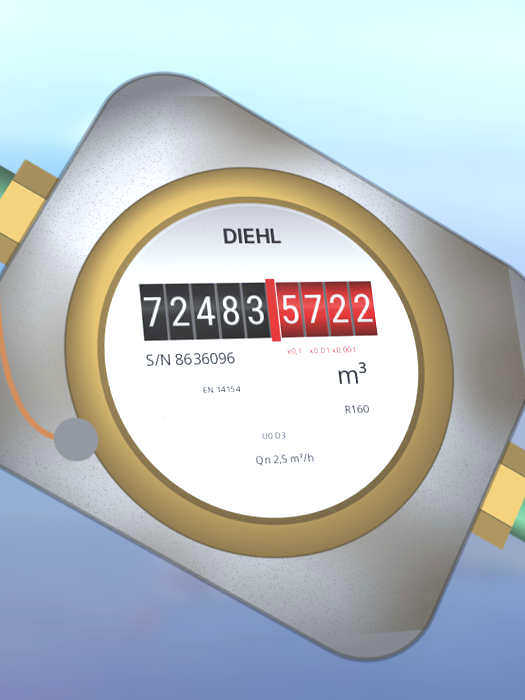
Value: value=72483.5722 unit=m³
